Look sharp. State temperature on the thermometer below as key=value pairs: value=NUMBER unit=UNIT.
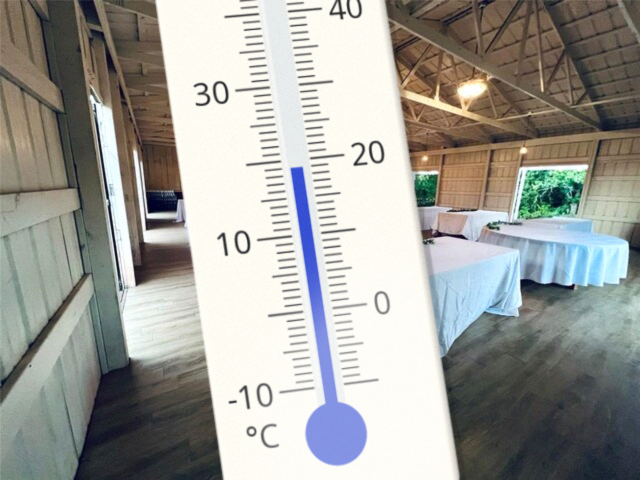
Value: value=19 unit=°C
